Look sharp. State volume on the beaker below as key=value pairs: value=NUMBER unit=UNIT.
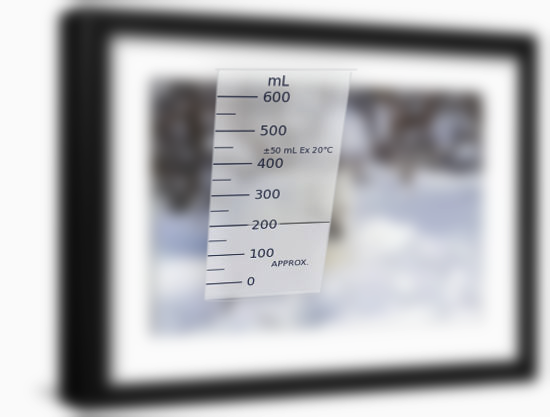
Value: value=200 unit=mL
